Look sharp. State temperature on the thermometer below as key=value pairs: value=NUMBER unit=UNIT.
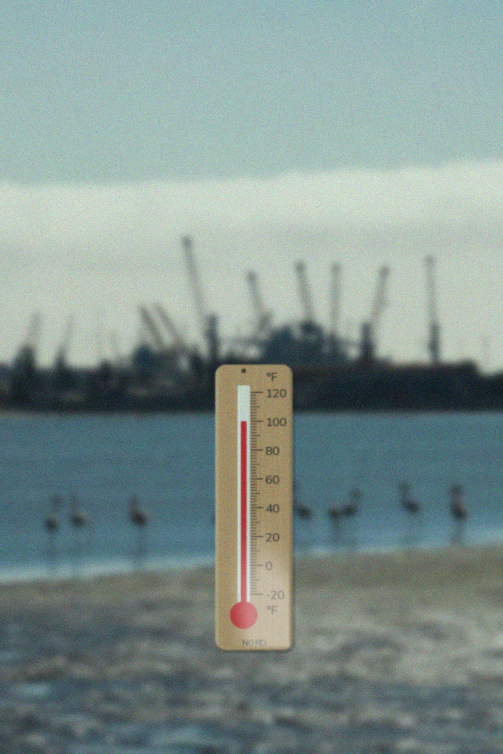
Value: value=100 unit=°F
